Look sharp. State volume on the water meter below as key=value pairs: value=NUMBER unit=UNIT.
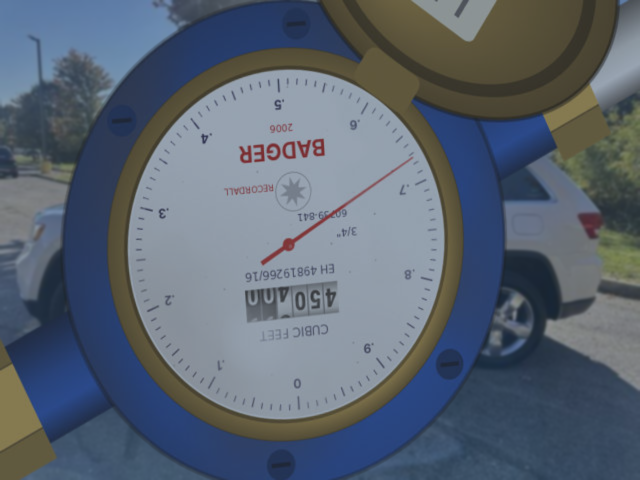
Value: value=450399.67 unit=ft³
